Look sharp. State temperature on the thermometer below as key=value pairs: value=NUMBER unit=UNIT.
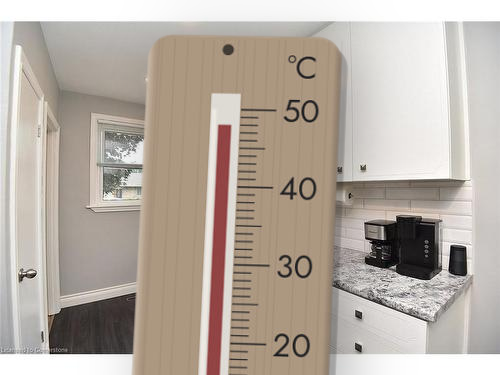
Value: value=48 unit=°C
